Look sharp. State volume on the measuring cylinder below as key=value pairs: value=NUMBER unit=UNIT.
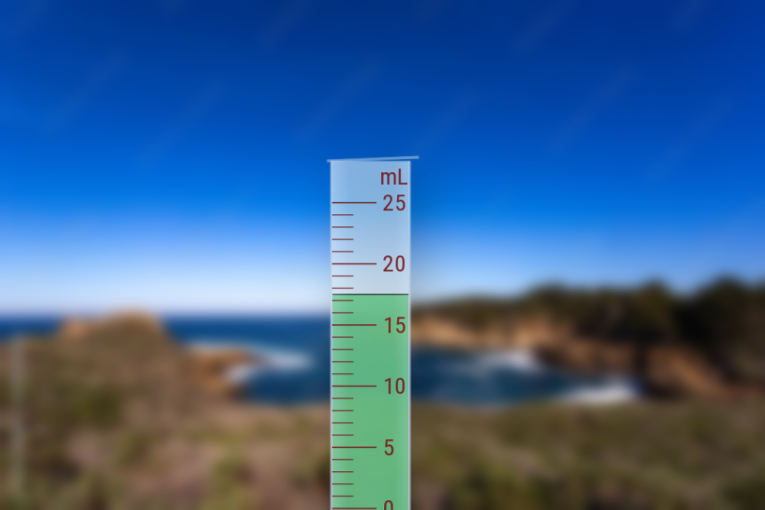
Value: value=17.5 unit=mL
